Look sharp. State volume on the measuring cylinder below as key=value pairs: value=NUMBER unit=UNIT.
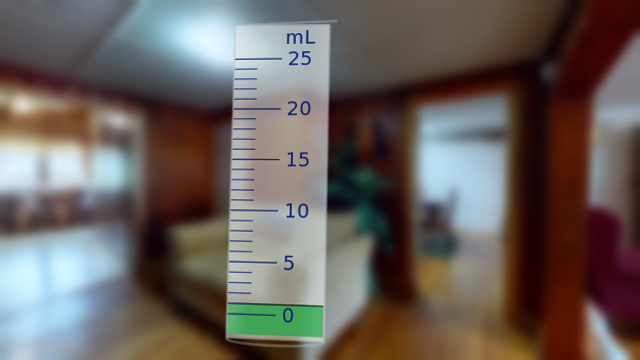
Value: value=1 unit=mL
